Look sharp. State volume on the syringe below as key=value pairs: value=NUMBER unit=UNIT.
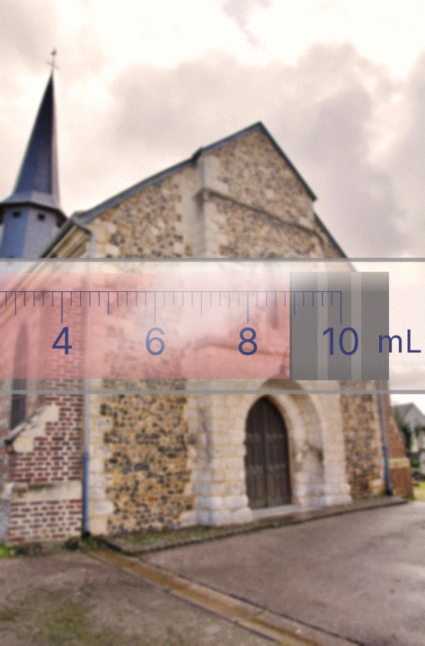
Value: value=8.9 unit=mL
